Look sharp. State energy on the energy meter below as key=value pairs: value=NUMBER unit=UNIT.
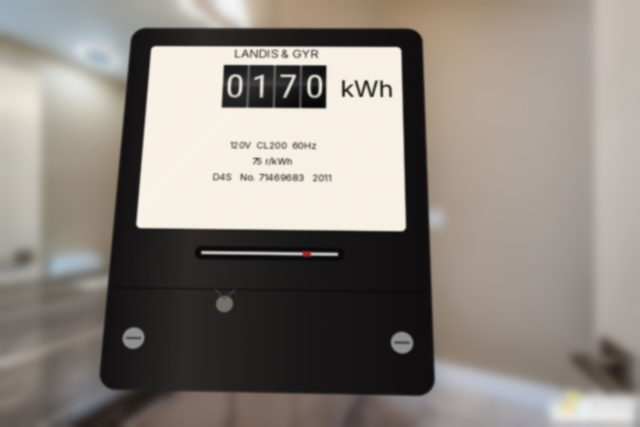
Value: value=170 unit=kWh
